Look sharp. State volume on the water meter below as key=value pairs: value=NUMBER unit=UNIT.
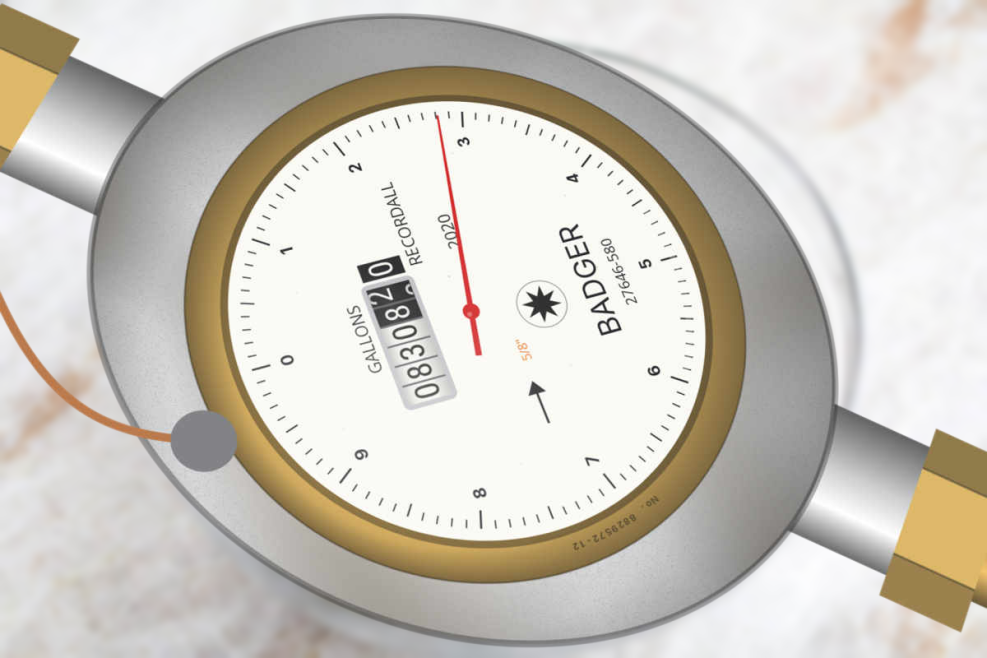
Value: value=830822.8 unit=gal
